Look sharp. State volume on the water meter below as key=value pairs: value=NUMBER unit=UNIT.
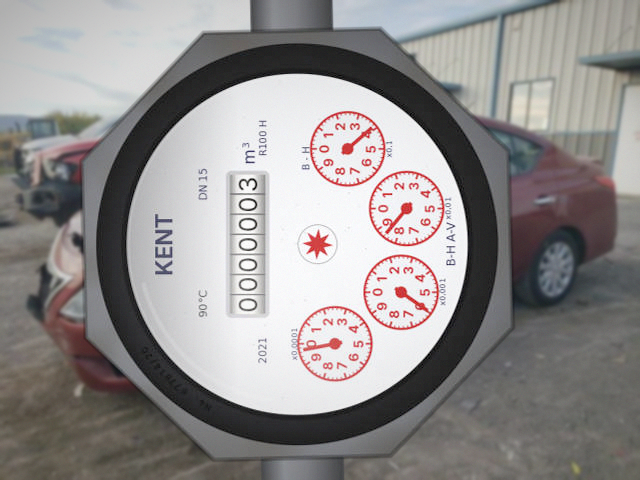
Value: value=3.3859 unit=m³
